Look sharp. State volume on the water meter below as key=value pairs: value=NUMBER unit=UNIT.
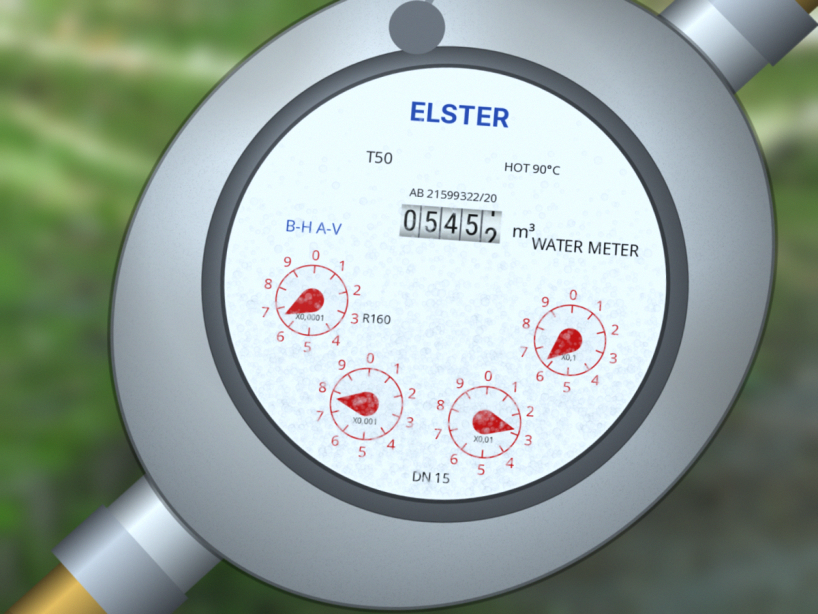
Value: value=5451.6276 unit=m³
